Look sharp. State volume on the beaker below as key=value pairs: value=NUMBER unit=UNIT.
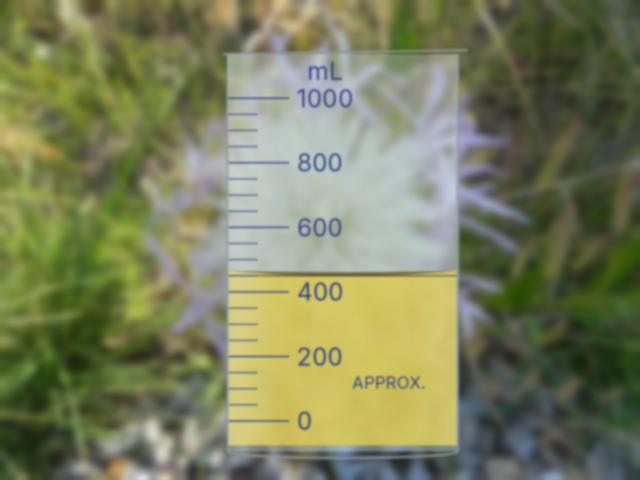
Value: value=450 unit=mL
